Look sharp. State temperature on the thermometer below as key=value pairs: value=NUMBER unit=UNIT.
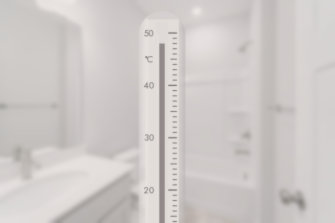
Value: value=48 unit=°C
